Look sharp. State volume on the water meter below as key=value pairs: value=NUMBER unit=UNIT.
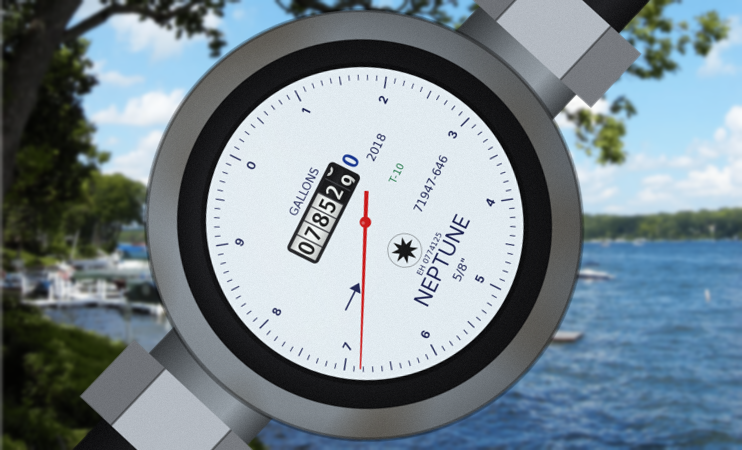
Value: value=785286.8 unit=gal
